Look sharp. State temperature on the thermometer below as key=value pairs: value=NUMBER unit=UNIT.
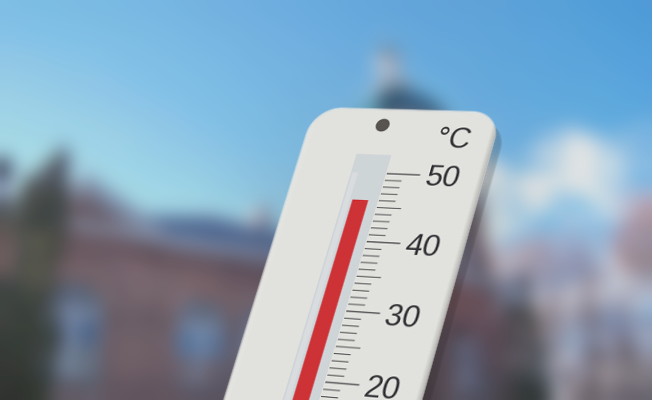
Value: value=46 unit=°C
